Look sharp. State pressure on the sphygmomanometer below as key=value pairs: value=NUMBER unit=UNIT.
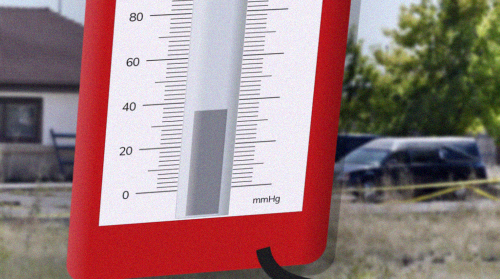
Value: value=36 unit=mmHg
